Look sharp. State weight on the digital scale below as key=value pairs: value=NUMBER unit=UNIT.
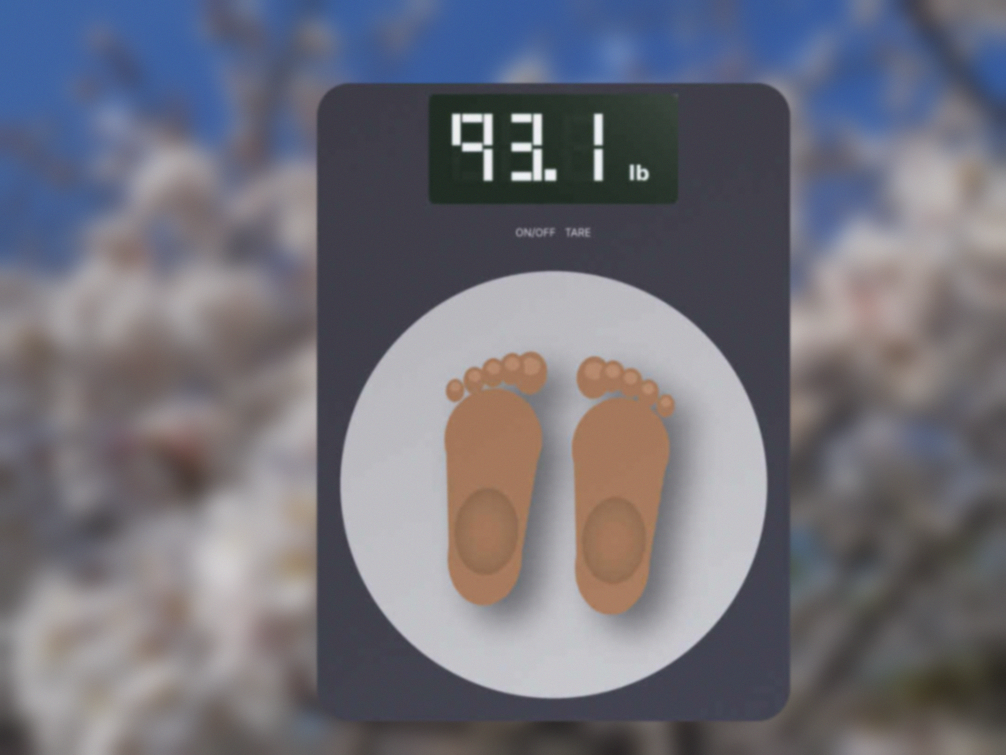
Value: value=93.1 unit=lb
